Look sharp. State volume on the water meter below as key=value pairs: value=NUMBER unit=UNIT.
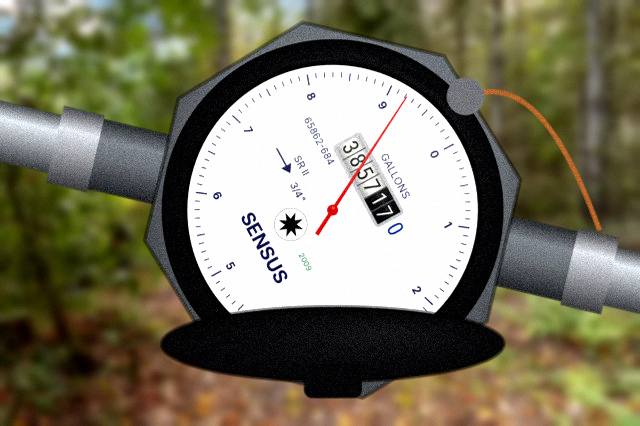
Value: value=3857169.2 unit=gal
